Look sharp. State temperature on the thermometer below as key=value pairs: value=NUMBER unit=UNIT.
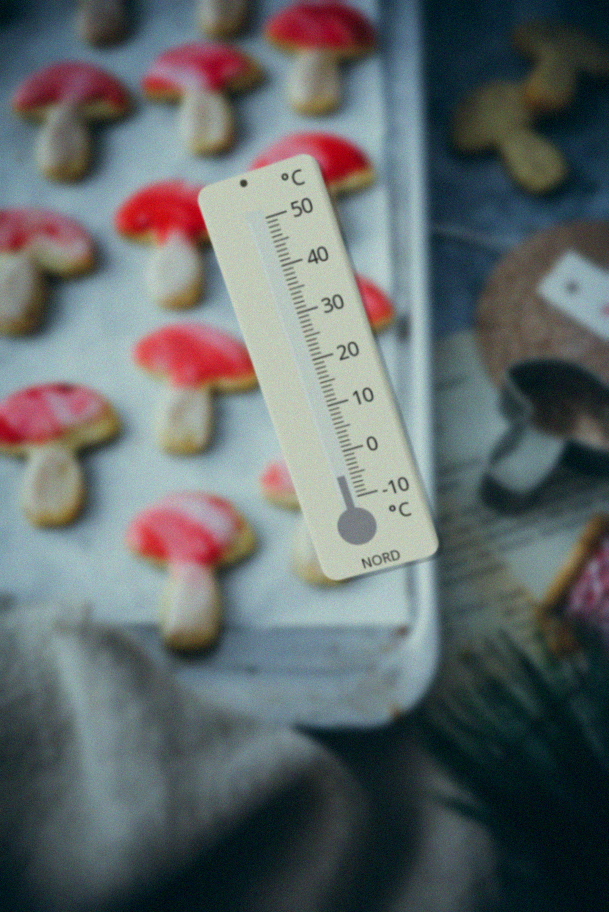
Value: value=-5 unit=°C
